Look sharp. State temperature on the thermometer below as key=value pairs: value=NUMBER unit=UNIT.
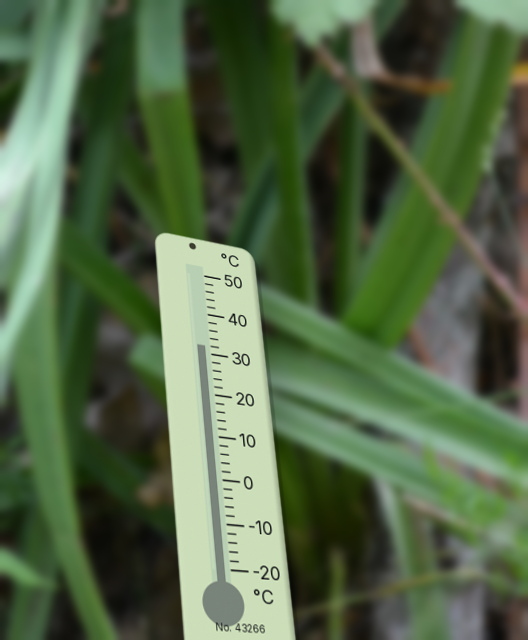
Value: value=32 unit=°C
